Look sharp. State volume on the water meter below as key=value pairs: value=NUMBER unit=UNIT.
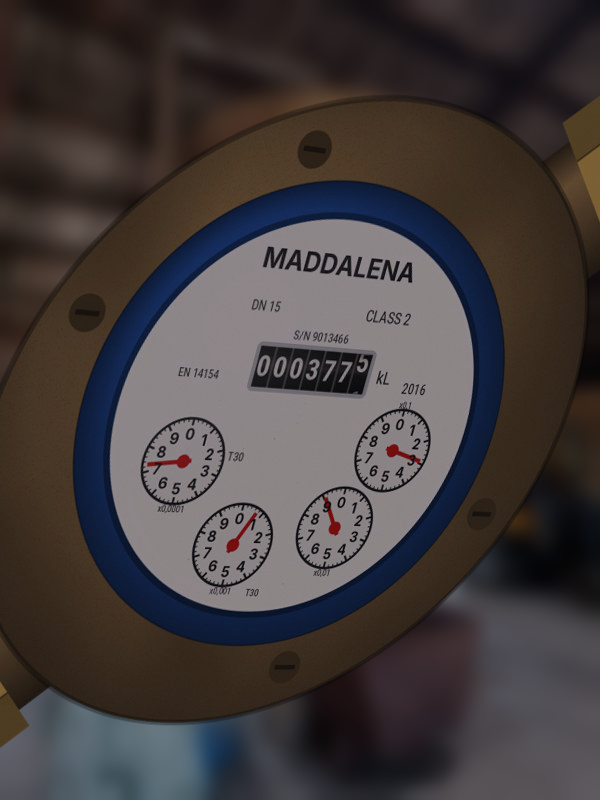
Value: value=3775.2907 unit=kL
